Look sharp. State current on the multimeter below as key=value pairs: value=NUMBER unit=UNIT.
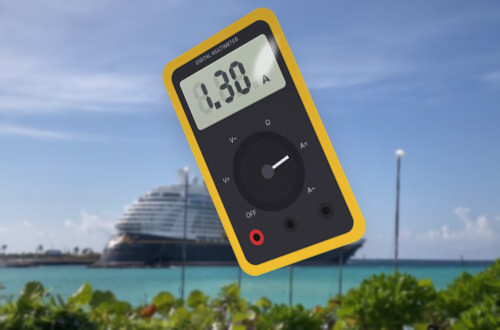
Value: value=1.30 unit=A
